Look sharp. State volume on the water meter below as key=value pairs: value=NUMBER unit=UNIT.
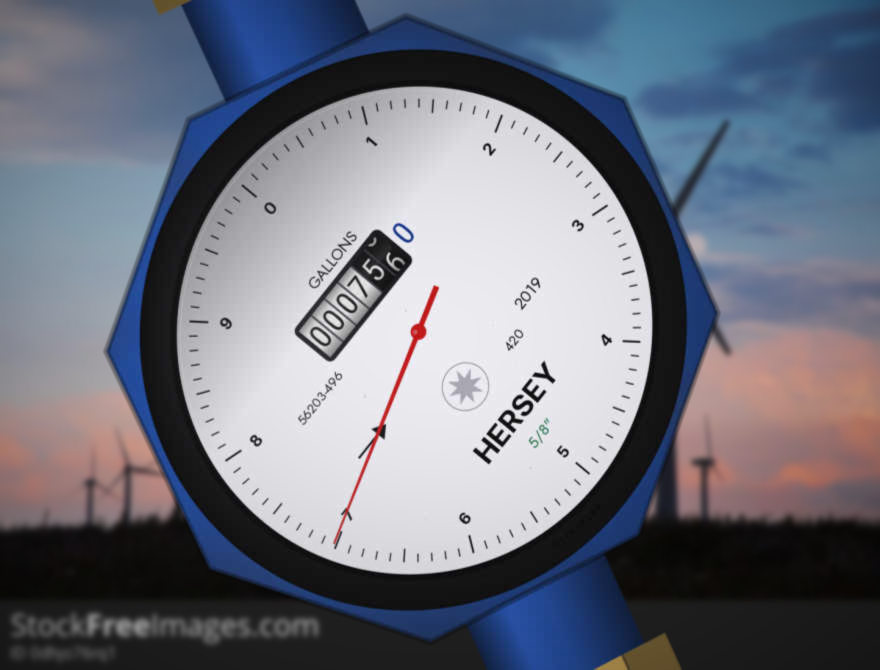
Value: value=7557.0 unit=gal
